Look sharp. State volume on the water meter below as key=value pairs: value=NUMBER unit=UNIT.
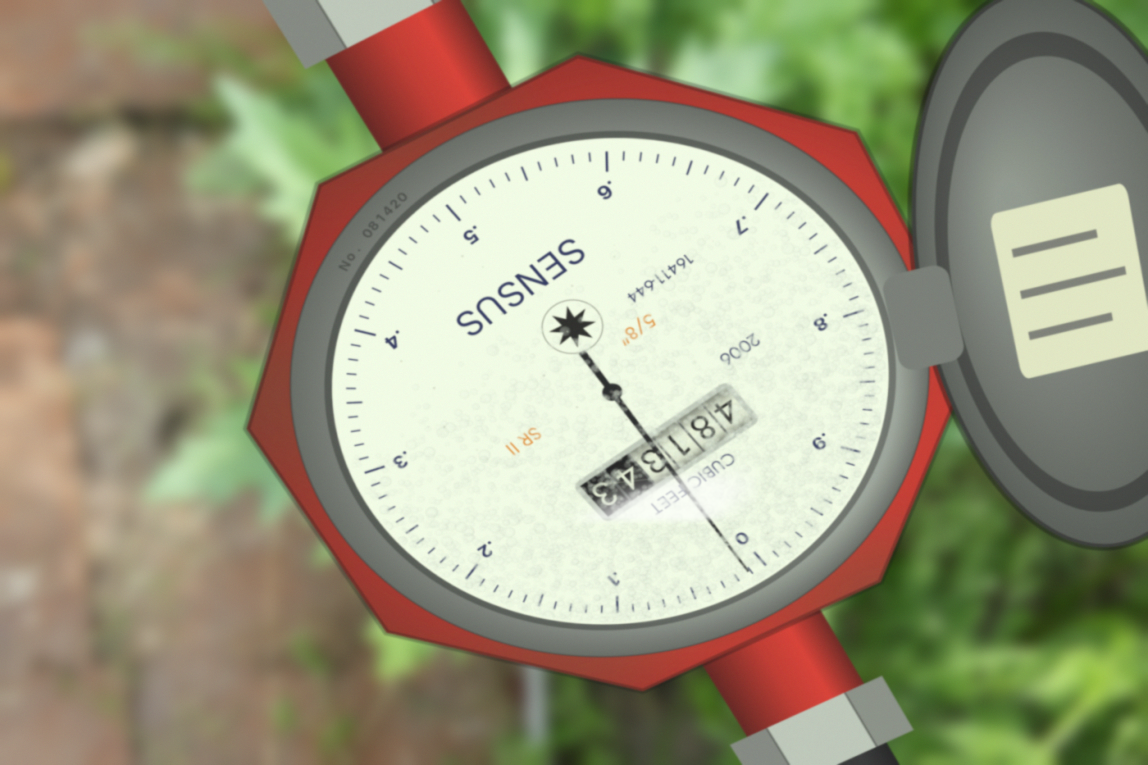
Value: value=481343.01 unit=ft³
